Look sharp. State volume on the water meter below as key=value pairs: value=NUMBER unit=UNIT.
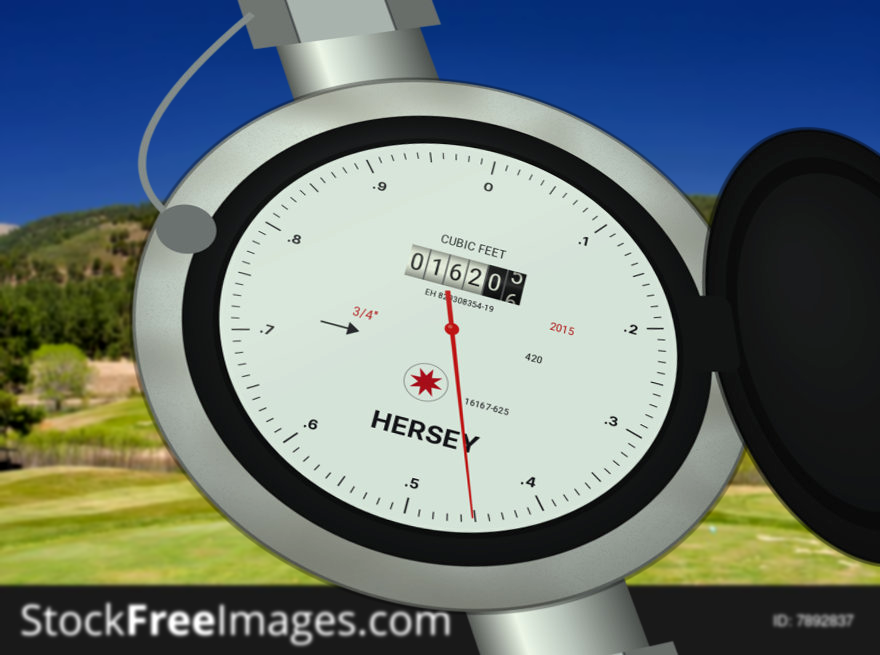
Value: value=16205.45 unit=ft³
